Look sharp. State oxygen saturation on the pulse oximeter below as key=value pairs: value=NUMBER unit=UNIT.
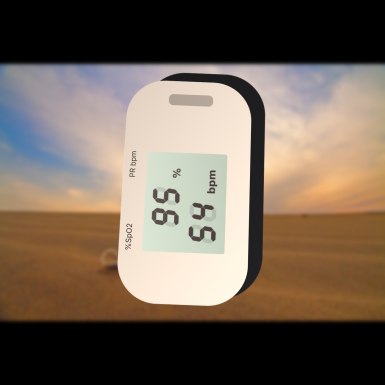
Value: value=95 unit=%
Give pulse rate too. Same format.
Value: value=54 unit=bpm
